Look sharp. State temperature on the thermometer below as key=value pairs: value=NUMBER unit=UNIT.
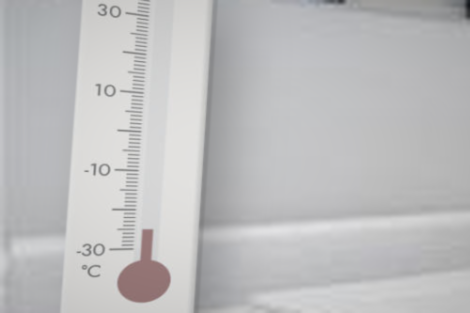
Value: value=-25 unit=°C
